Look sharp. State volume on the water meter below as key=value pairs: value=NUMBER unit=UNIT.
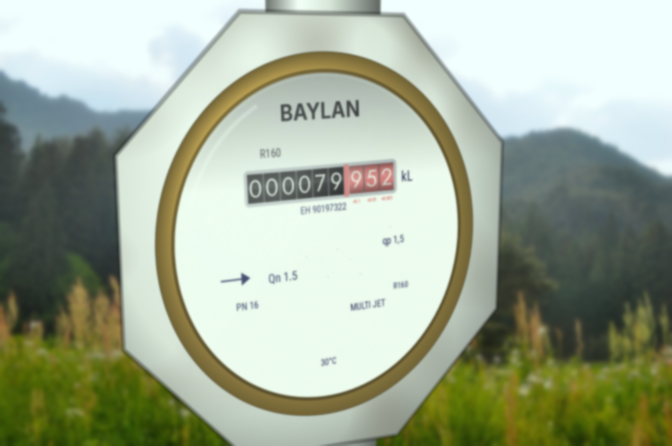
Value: value=79.952 unit=kL
